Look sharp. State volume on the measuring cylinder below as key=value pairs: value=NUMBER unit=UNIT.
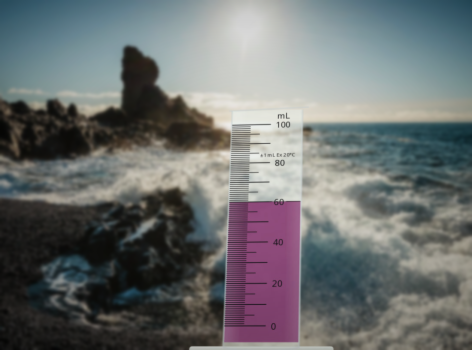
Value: value=60 unit=mL
